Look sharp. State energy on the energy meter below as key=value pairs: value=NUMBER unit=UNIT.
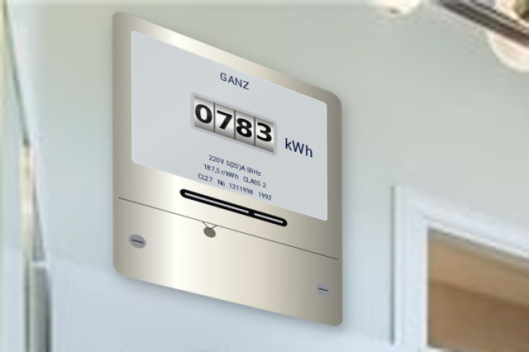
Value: value=783 unit=kWh
